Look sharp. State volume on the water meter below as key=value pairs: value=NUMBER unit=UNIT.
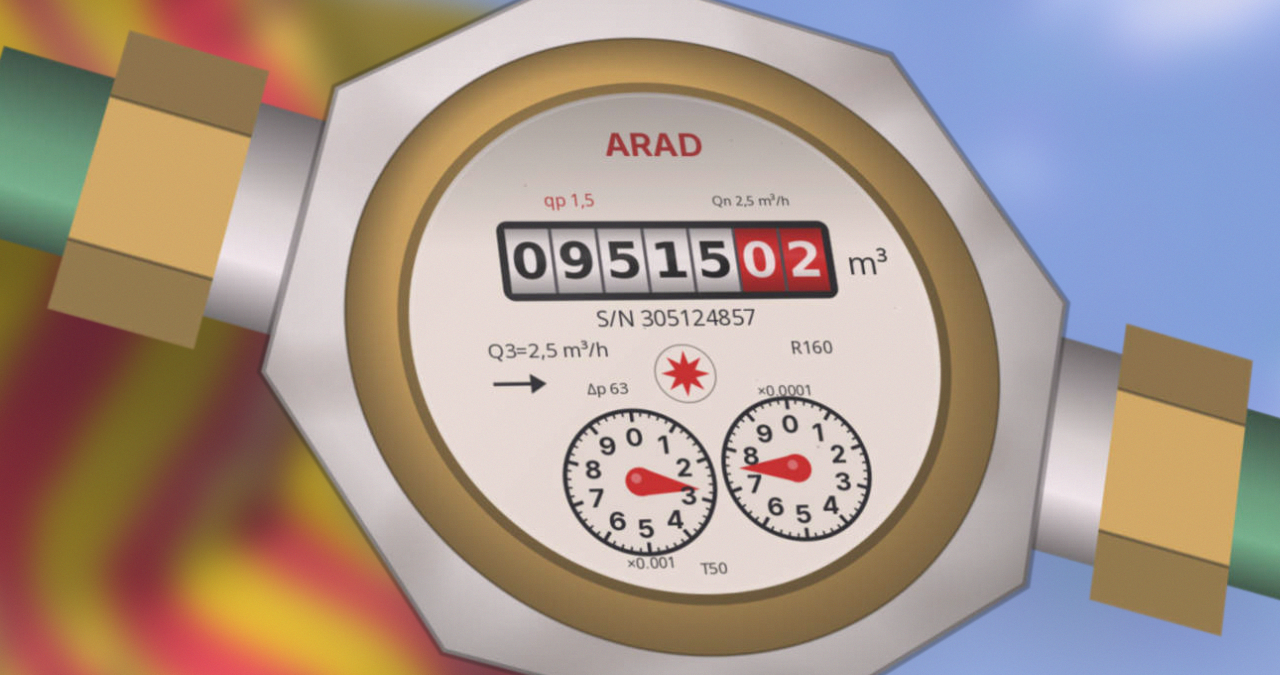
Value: value=9515.0227 unit=m³
